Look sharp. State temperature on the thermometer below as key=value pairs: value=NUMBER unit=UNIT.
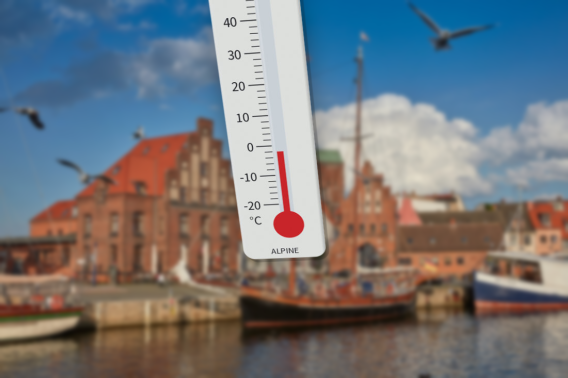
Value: value=-2 unit=°C
